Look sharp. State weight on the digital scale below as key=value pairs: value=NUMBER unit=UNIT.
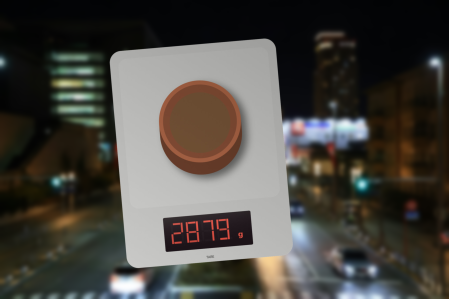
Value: value=2879 unit=g
